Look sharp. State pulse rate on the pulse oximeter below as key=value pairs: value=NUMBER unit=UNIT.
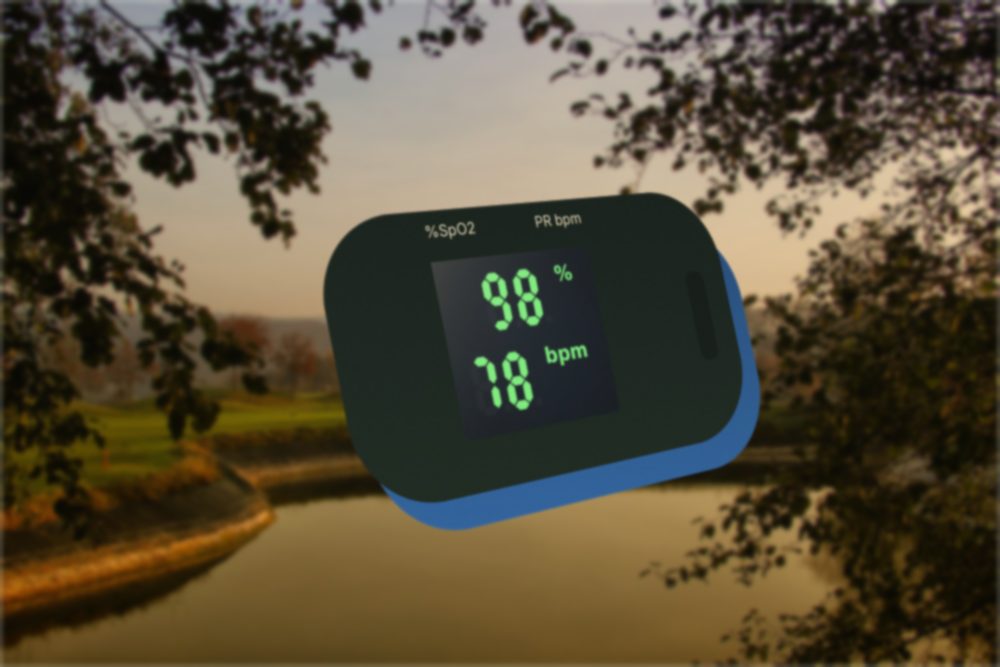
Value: value=78 unit=bpm
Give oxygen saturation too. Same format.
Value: value=98 unit=%
